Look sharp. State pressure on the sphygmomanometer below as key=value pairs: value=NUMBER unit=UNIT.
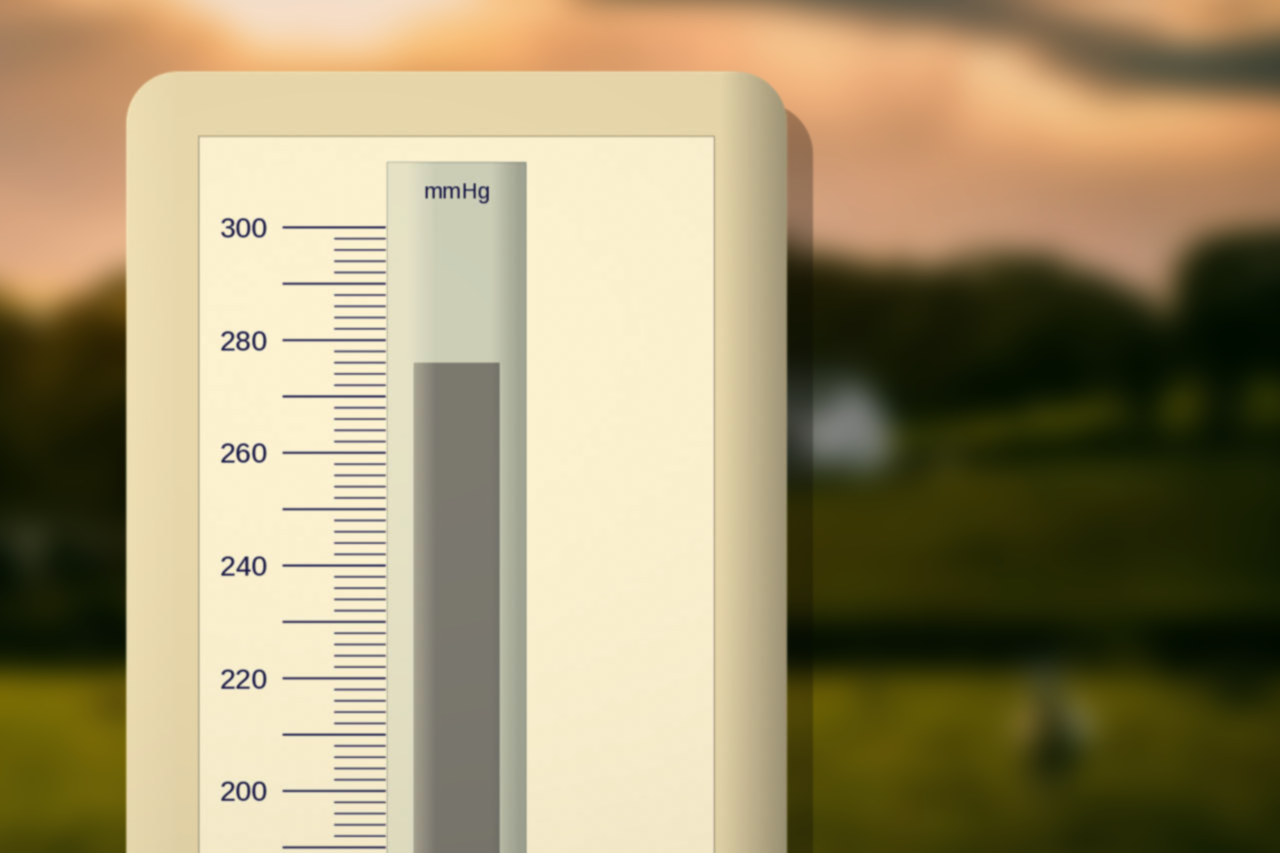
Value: value=276 unit=mmHg
